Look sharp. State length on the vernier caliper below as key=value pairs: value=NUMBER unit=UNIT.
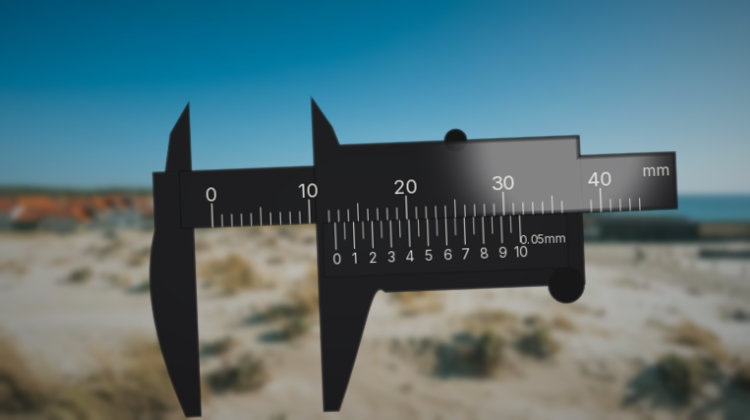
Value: value=12.6 unit=mm
